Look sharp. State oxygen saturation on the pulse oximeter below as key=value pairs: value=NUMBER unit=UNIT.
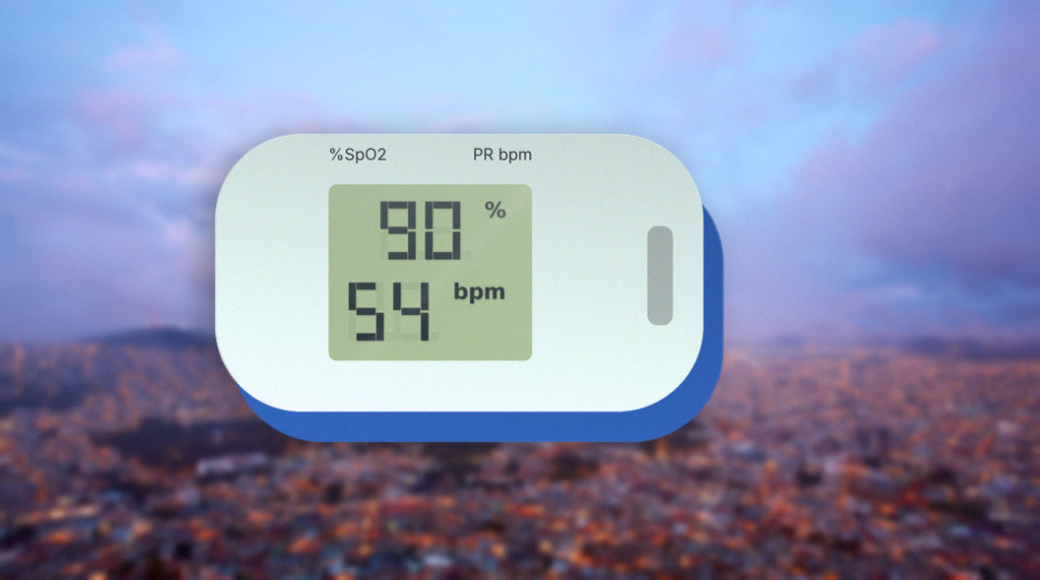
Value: value=90 unit=%
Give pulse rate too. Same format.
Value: value=54 unit=bpm
